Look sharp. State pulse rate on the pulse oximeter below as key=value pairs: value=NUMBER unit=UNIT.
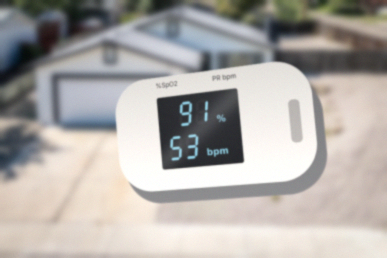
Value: value=53 unit=bpm
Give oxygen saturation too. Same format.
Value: value=91 unit=%
